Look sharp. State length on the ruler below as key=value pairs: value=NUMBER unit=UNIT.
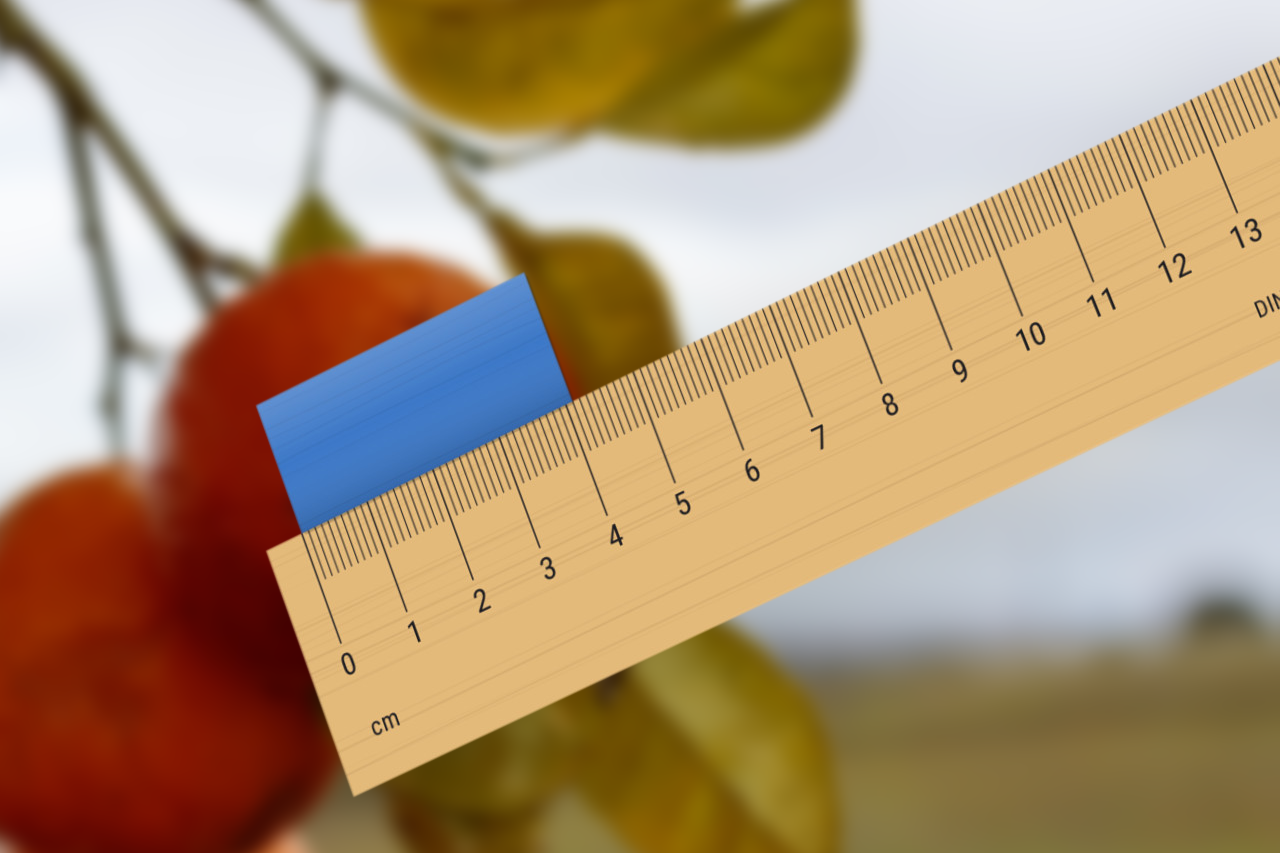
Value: value=4.1 unit=cm
